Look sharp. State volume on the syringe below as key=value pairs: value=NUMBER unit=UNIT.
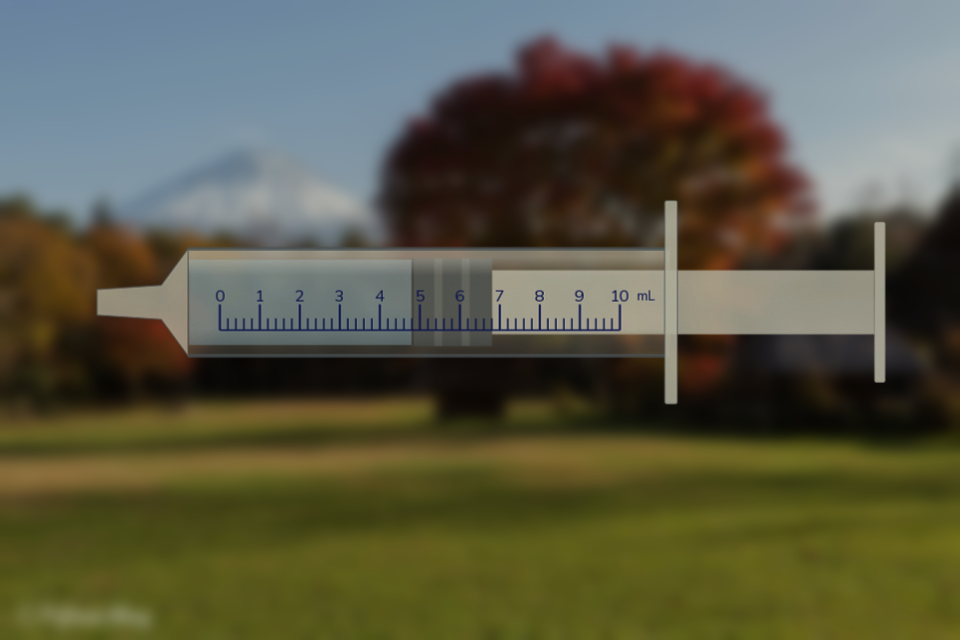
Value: value=4.8 unit=mL
